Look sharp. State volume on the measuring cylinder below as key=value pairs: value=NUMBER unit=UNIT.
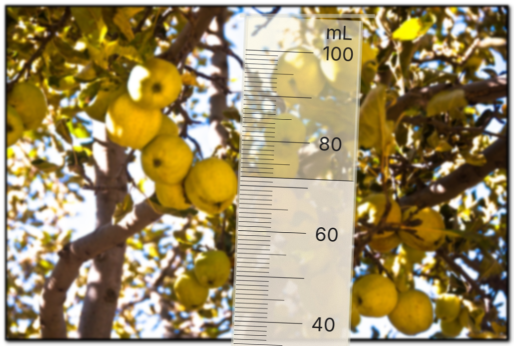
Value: value=72 unit=mL
